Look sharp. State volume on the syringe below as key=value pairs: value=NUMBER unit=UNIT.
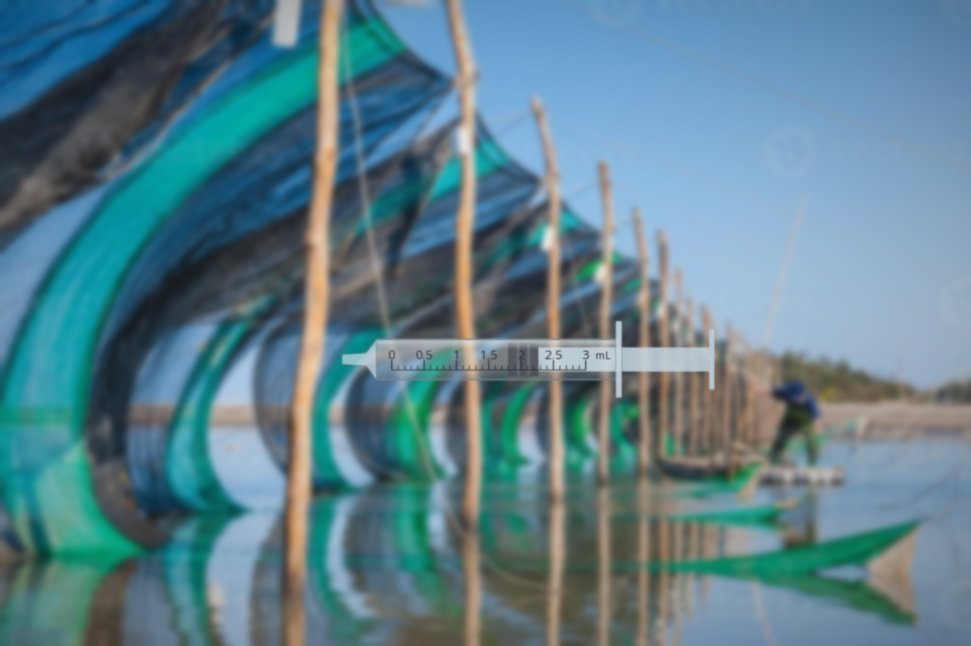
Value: value=1.8 unit=mL
